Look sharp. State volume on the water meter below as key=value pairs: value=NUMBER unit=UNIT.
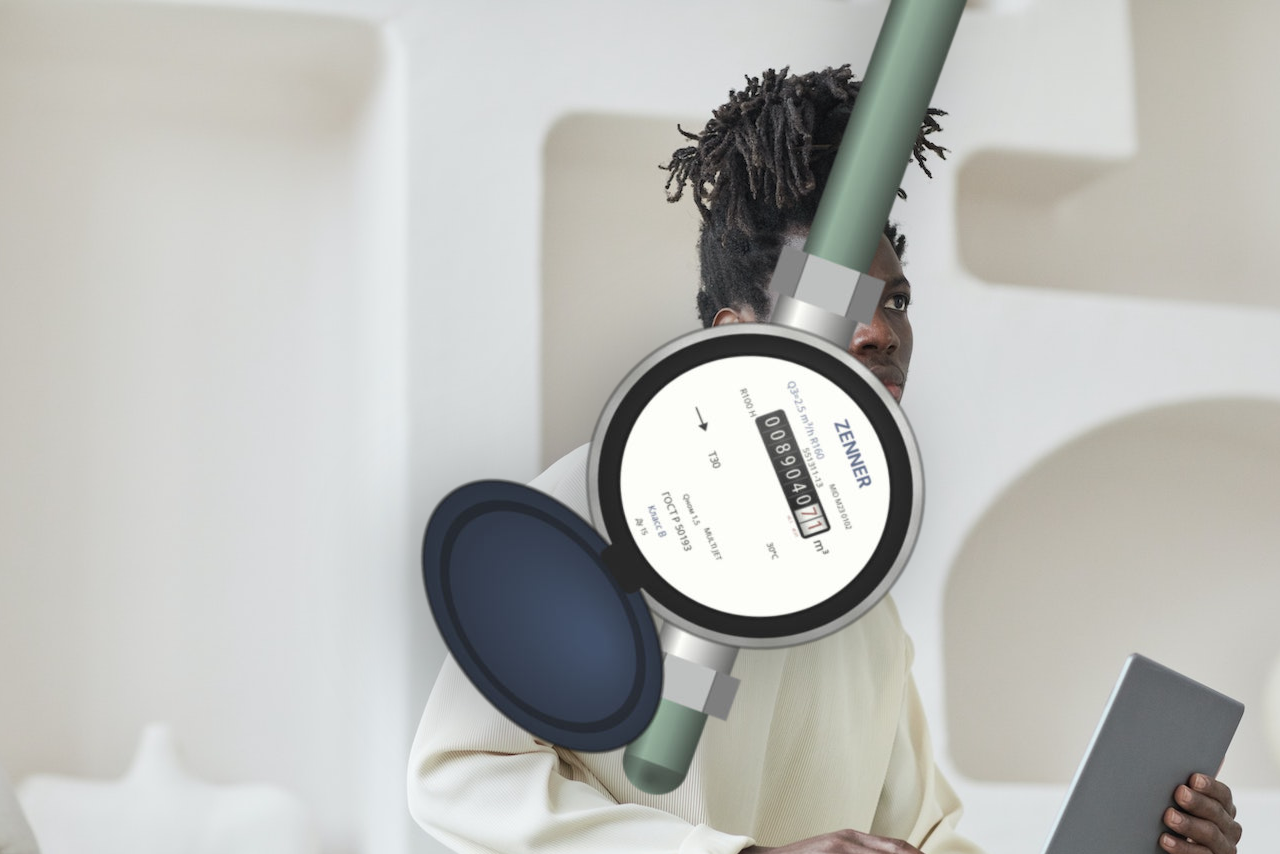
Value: value=89040.71 unit=m³
